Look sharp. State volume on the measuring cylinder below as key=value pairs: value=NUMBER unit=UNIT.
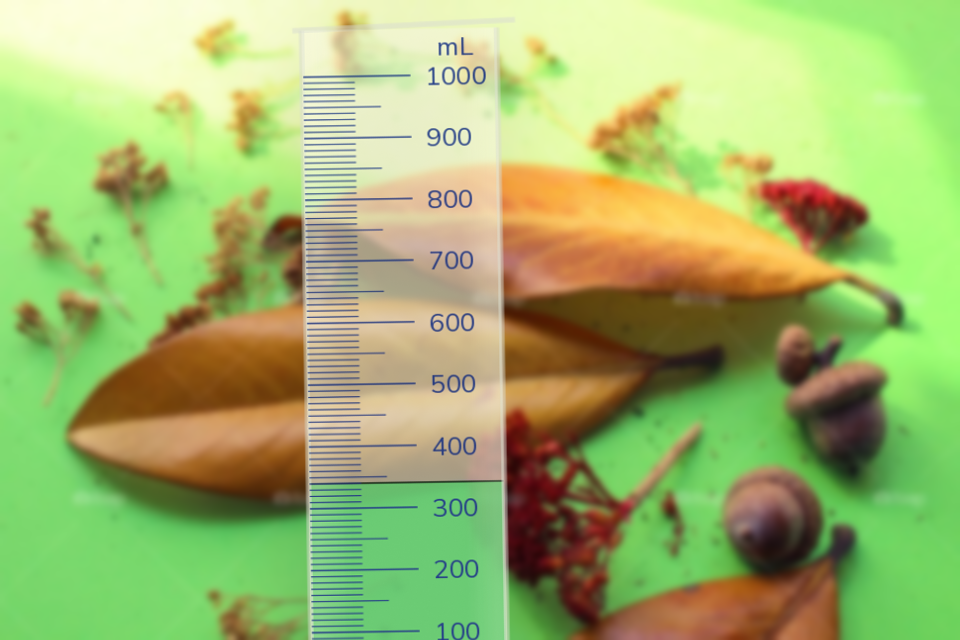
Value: value=340 unit=mL
